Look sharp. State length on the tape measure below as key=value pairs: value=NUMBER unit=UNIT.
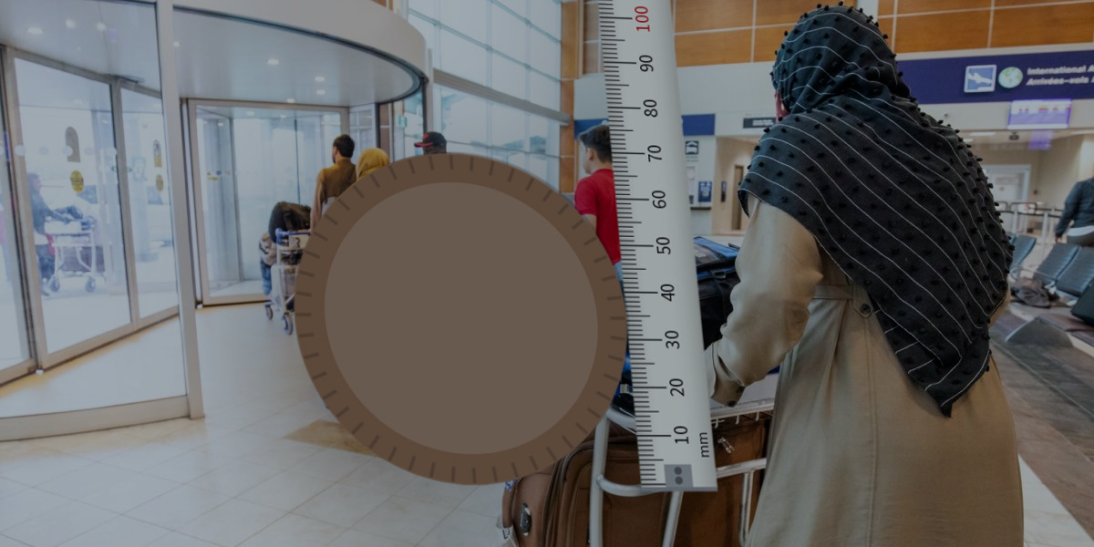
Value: value=69 unit=mm
